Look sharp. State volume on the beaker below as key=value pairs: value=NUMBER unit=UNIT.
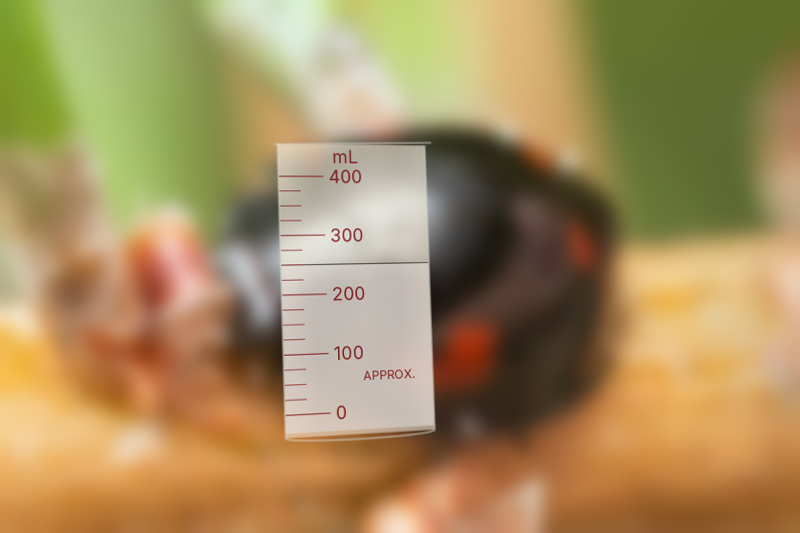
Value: value=250 unit=mL
